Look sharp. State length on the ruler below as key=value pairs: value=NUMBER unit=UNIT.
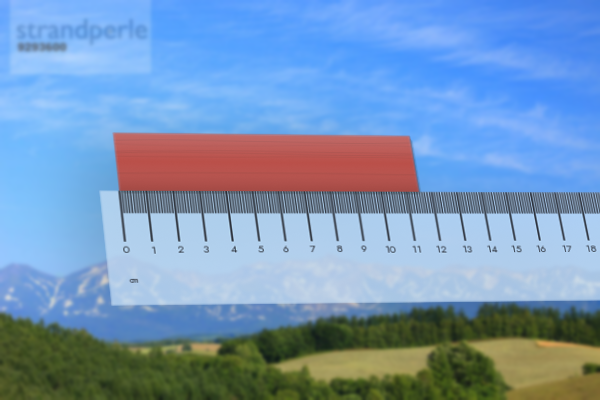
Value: value=11.5 unit=cm
